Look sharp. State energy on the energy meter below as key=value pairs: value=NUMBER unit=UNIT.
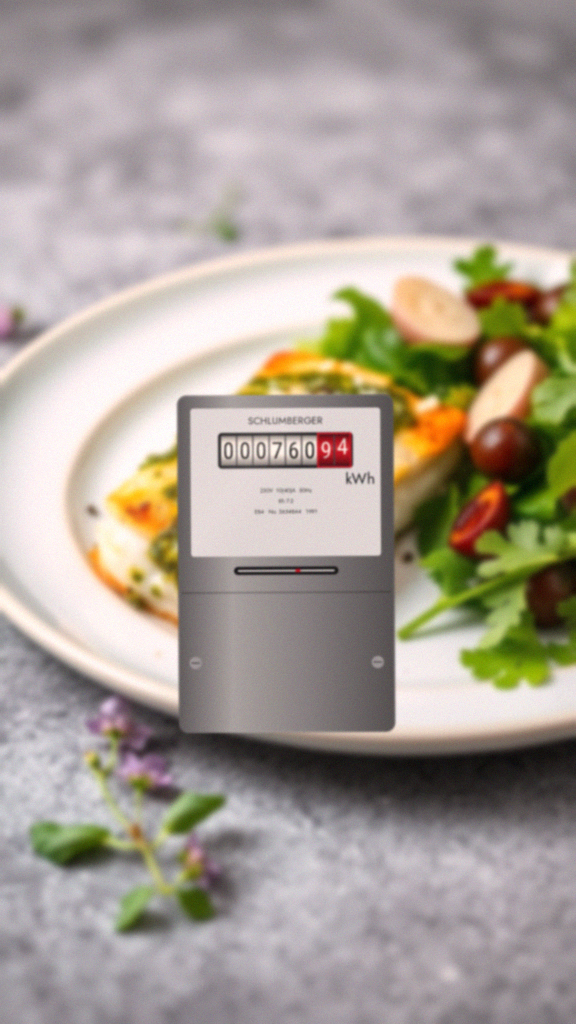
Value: value=760.94 unit=kWh
